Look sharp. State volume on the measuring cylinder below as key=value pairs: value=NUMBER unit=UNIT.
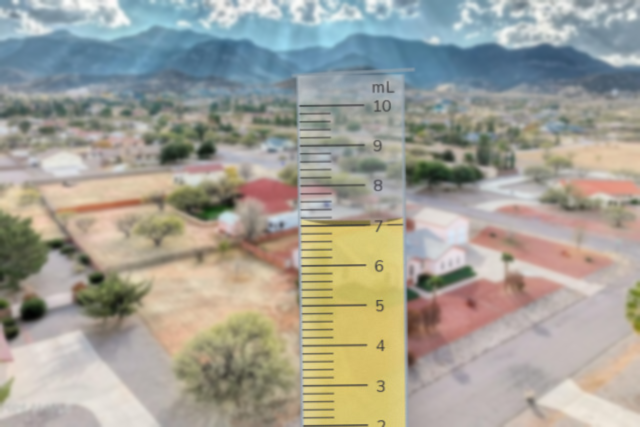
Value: value=7 unit=mL
